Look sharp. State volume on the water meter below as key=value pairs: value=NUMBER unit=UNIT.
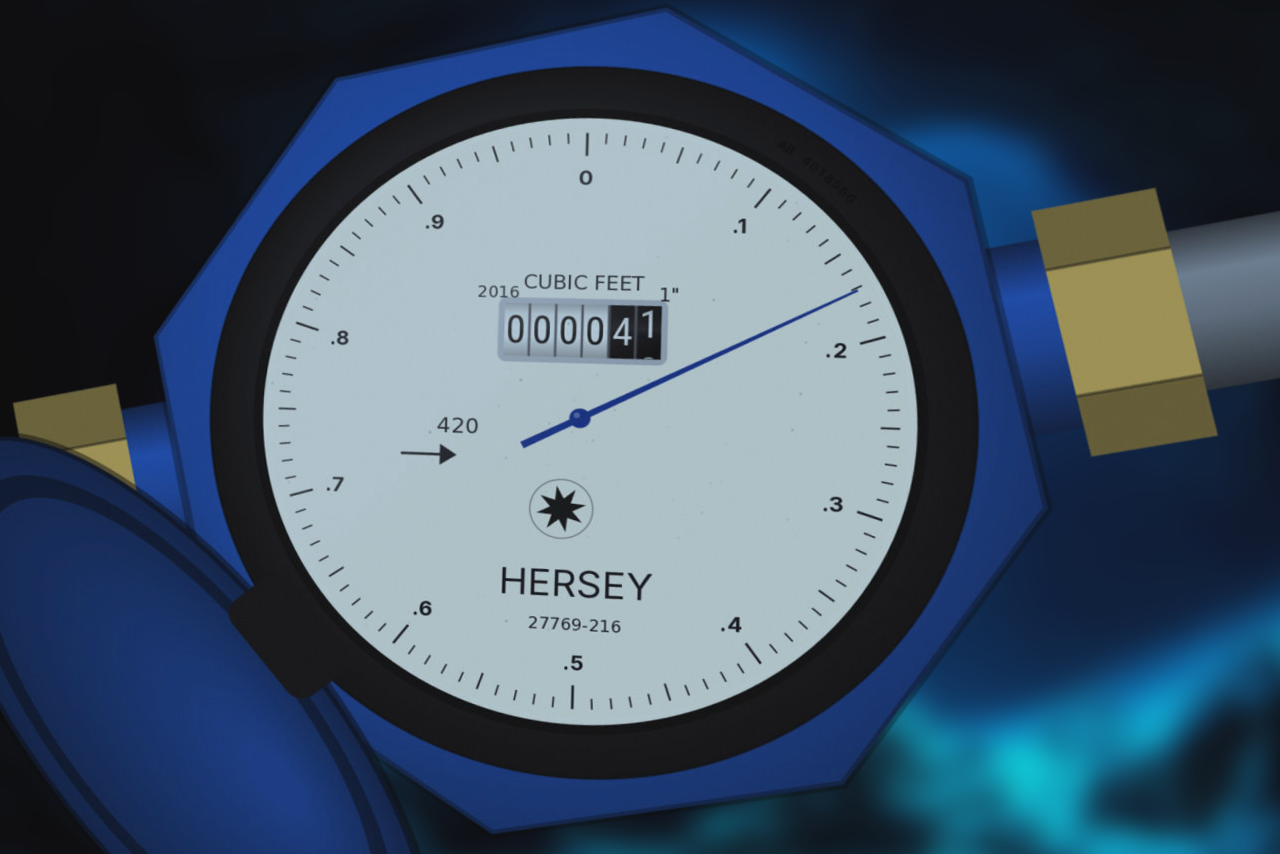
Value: value=41.17 unit=ft³
